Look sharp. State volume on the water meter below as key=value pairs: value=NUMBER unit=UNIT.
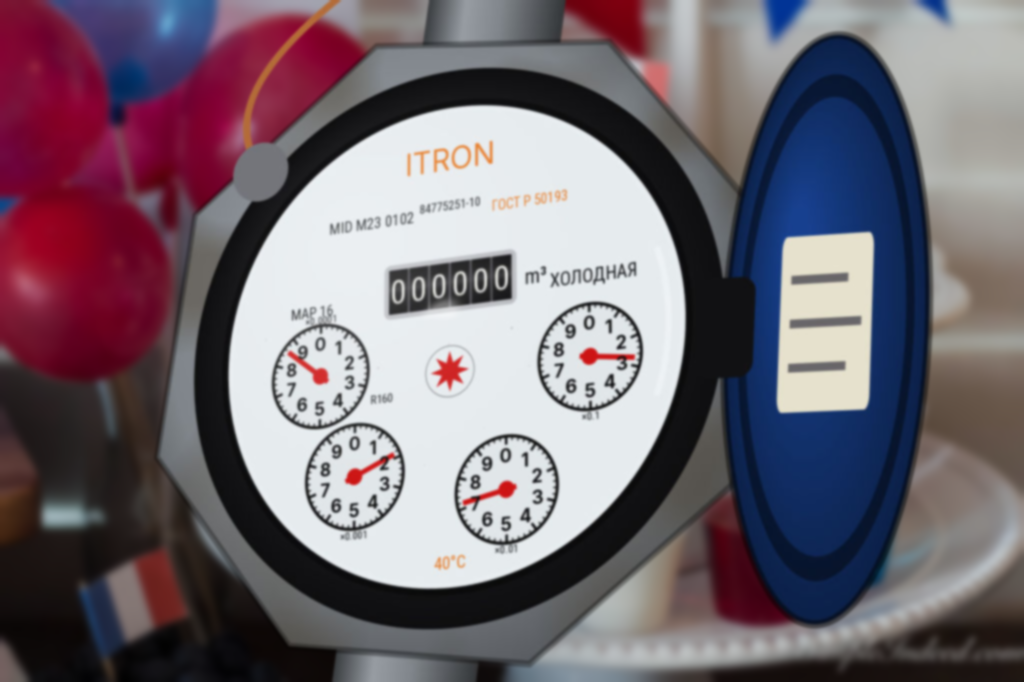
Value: value=0.2718 unit=m³
